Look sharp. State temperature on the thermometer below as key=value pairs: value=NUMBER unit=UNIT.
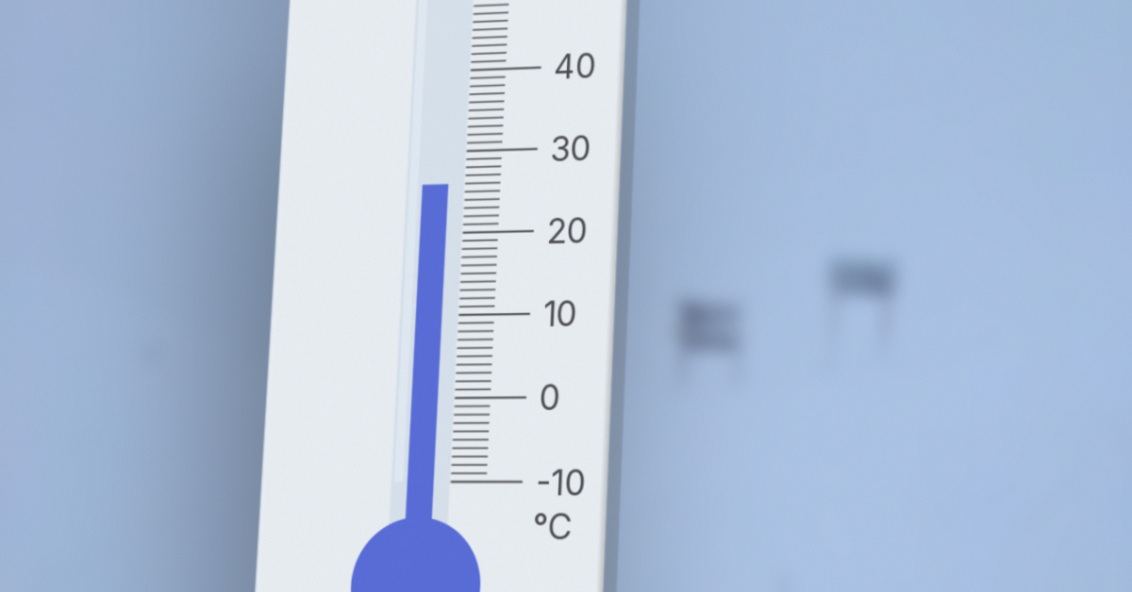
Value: value=26 unit=°C
